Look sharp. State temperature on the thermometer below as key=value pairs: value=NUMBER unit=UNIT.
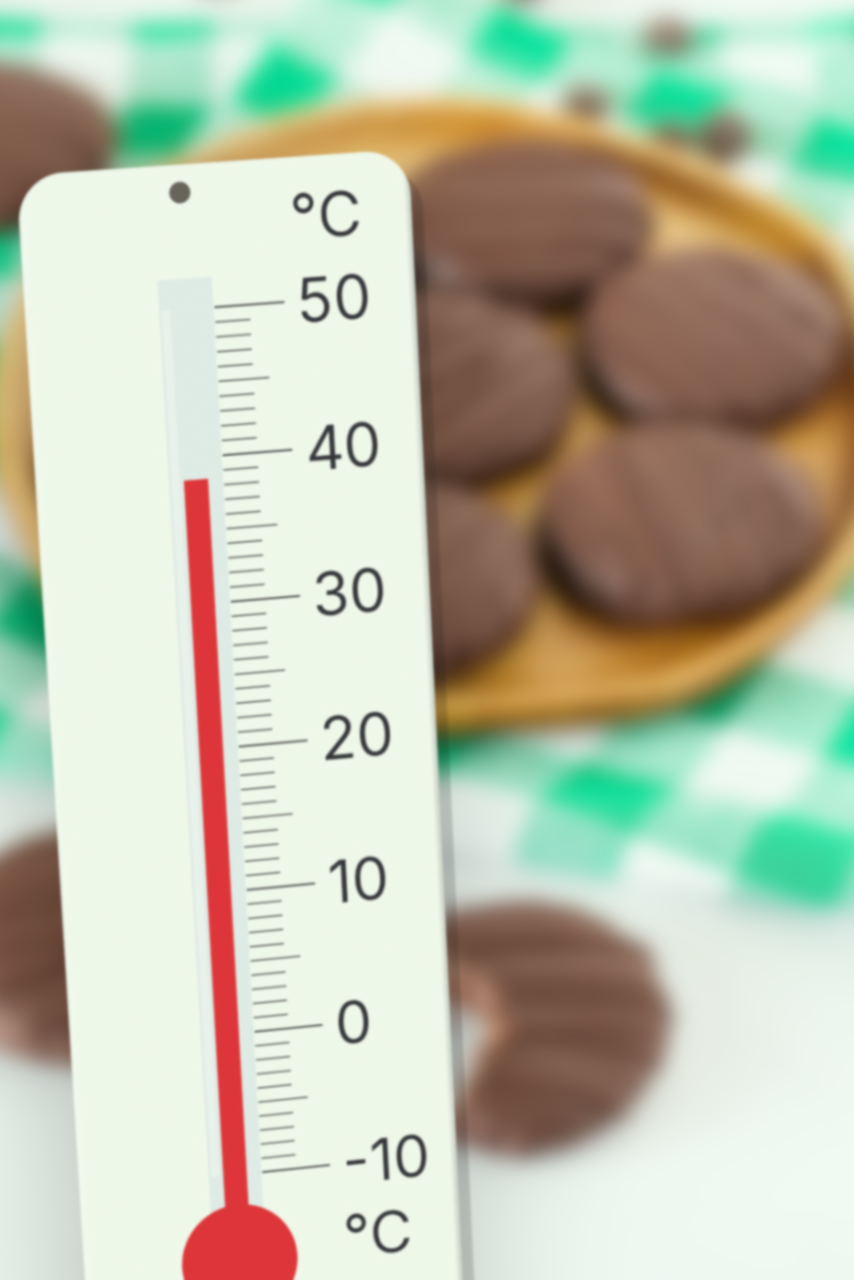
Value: value=38.5 unit=°C
